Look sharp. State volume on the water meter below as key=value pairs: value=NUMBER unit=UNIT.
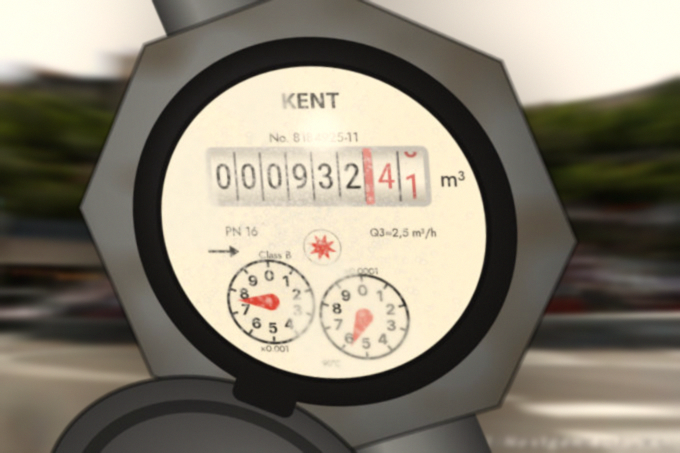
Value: value=932.4075 unit=m³
